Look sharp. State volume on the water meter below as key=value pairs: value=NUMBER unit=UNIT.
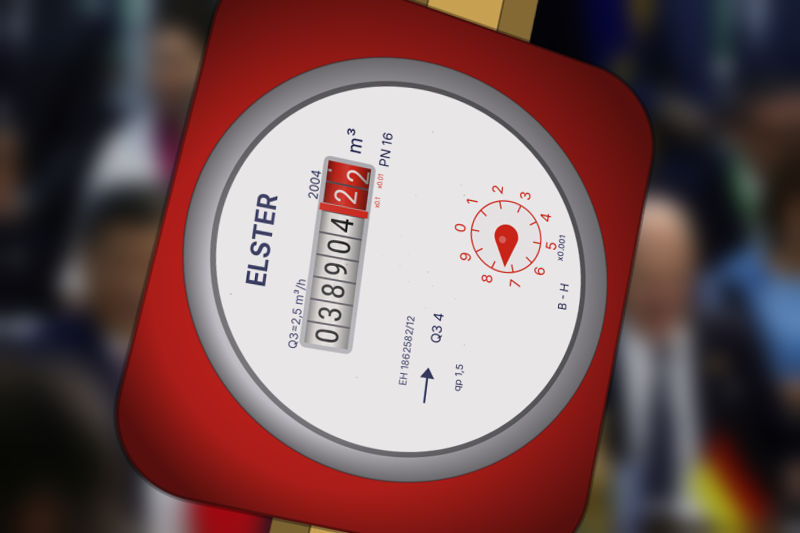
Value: value=38904.217 unit=m³
